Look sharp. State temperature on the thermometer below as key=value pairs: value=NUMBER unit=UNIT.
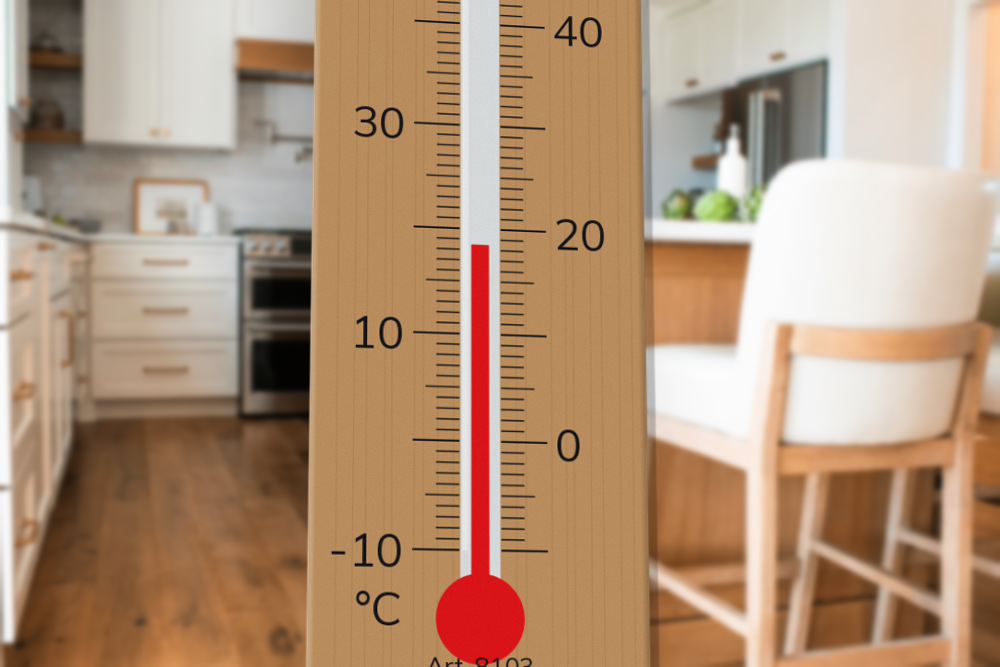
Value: value=18.5 unit=°C
